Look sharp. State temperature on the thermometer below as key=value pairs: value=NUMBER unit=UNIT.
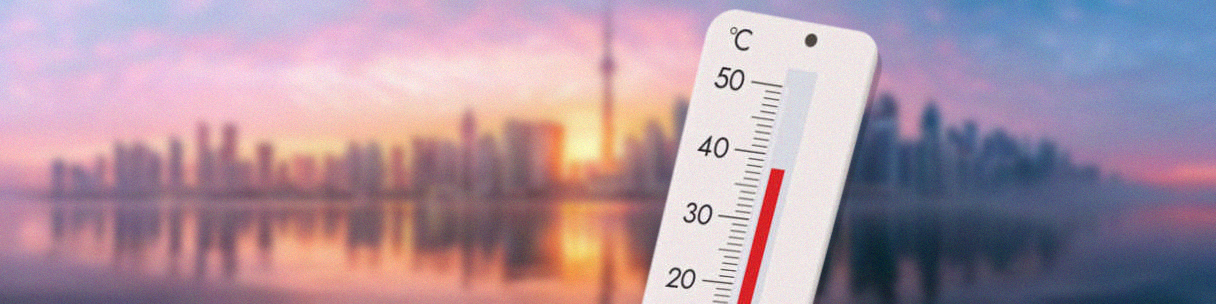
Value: value=38 unit=°C
